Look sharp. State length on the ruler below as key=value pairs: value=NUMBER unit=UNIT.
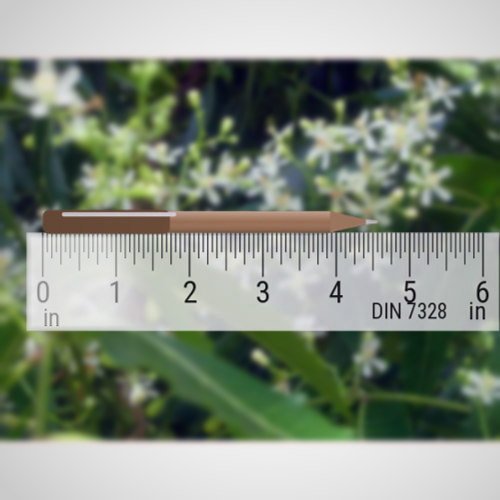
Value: value=4.5625 unit=in
